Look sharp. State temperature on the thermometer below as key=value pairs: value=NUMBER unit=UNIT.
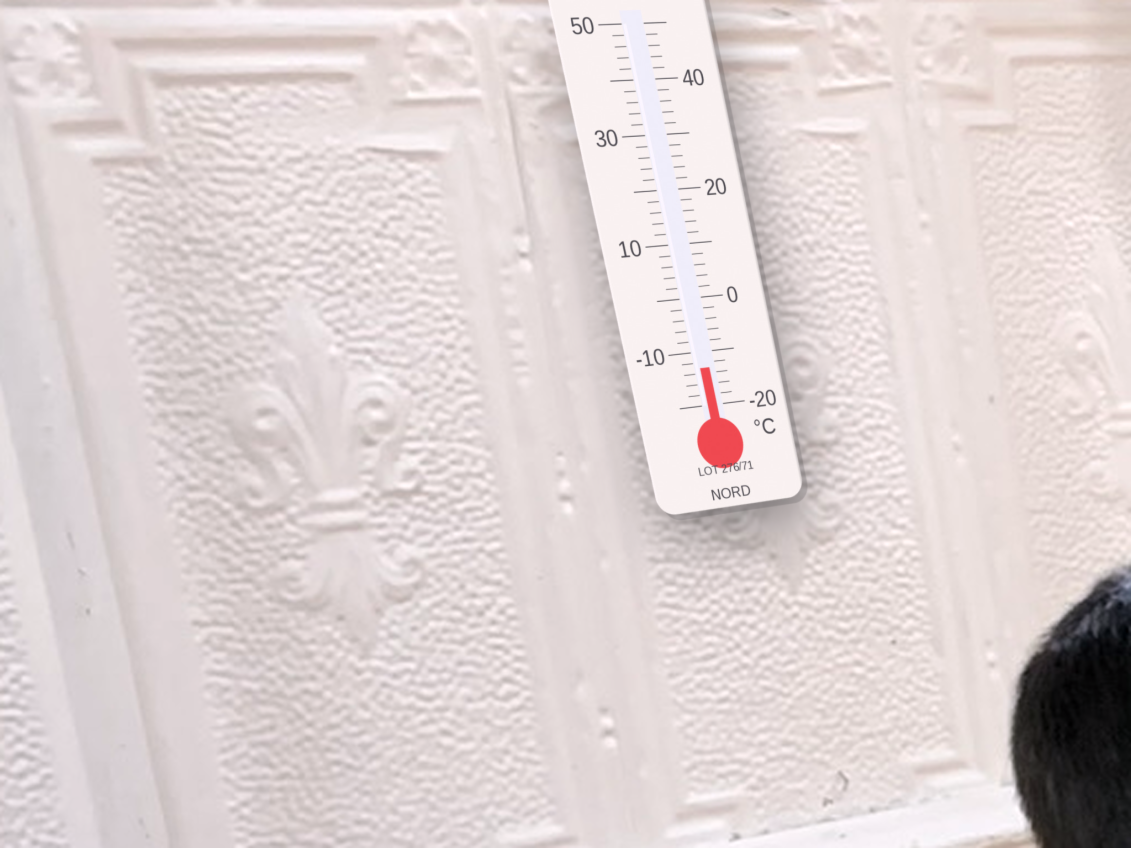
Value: value=-13 unit=°C
